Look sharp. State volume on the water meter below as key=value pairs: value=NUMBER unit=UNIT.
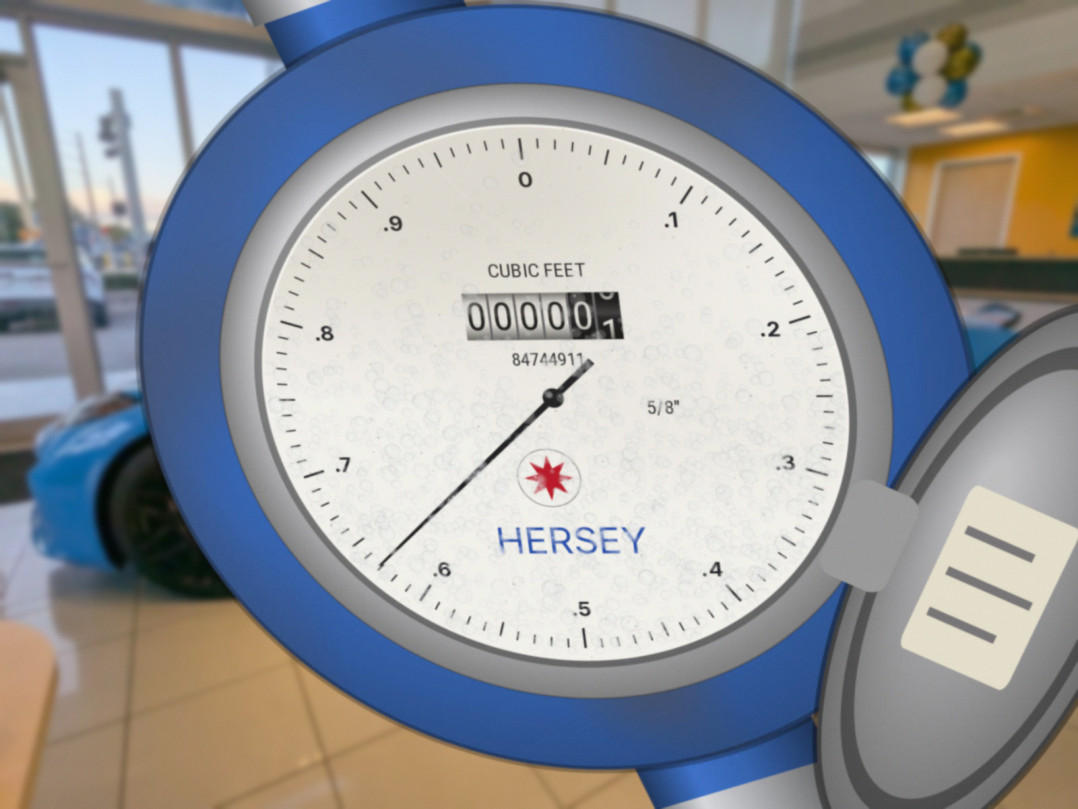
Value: value=0.63 unit=ft³
